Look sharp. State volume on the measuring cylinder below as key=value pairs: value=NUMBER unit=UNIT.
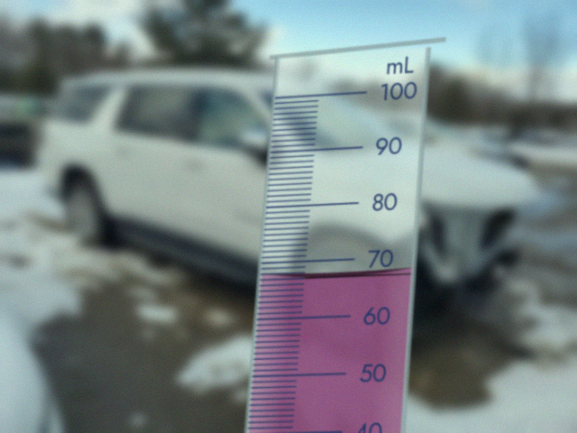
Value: value=67 unit=mL
